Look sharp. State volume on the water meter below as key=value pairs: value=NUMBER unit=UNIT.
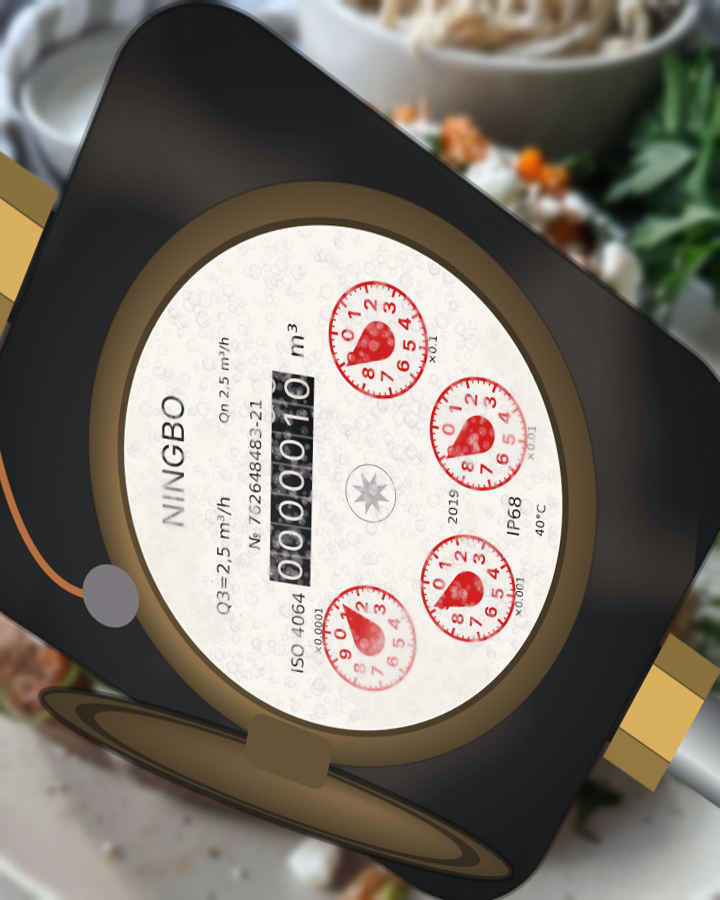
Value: value=9.8891 unit=m³
